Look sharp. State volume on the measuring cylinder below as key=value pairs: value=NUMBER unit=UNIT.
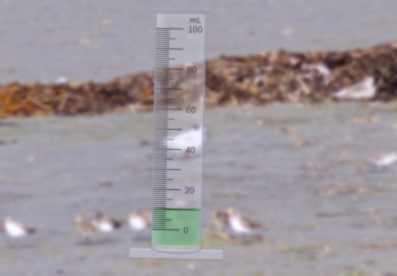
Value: value=10 unit=mL
